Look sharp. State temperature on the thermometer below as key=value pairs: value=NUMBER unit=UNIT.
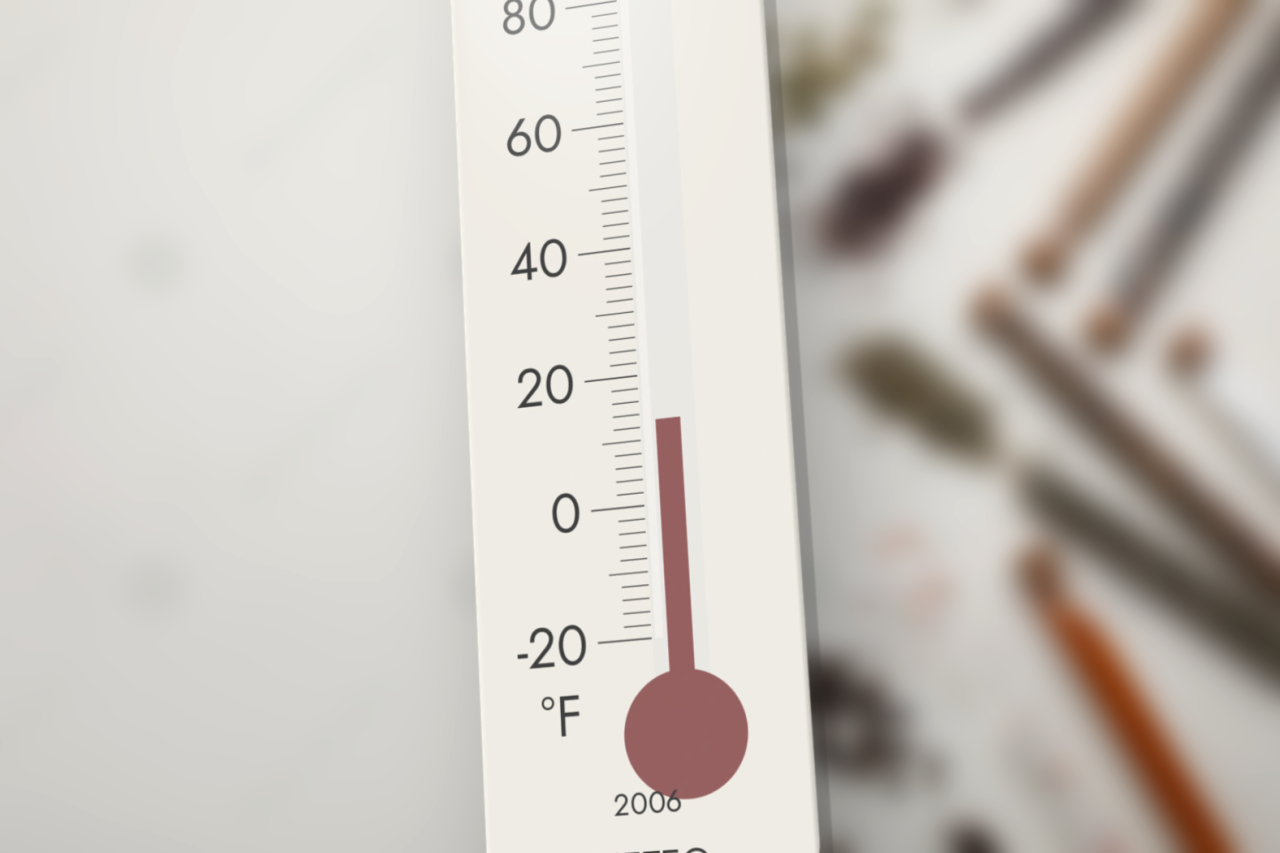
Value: value=13 unit=°F
